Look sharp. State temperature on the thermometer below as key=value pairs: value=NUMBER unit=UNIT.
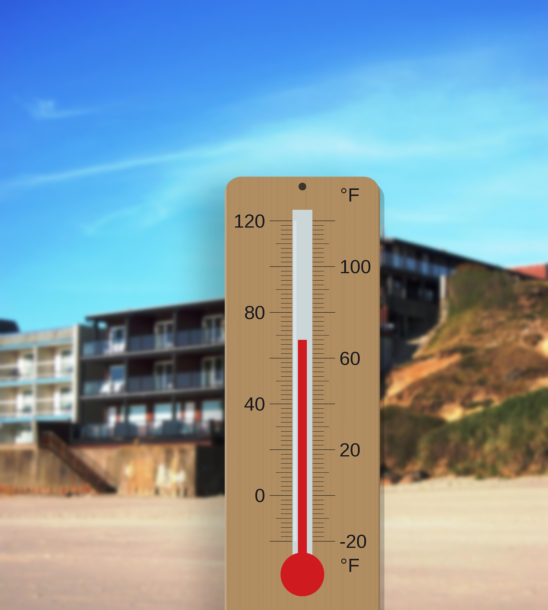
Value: value=68 unit=°F
